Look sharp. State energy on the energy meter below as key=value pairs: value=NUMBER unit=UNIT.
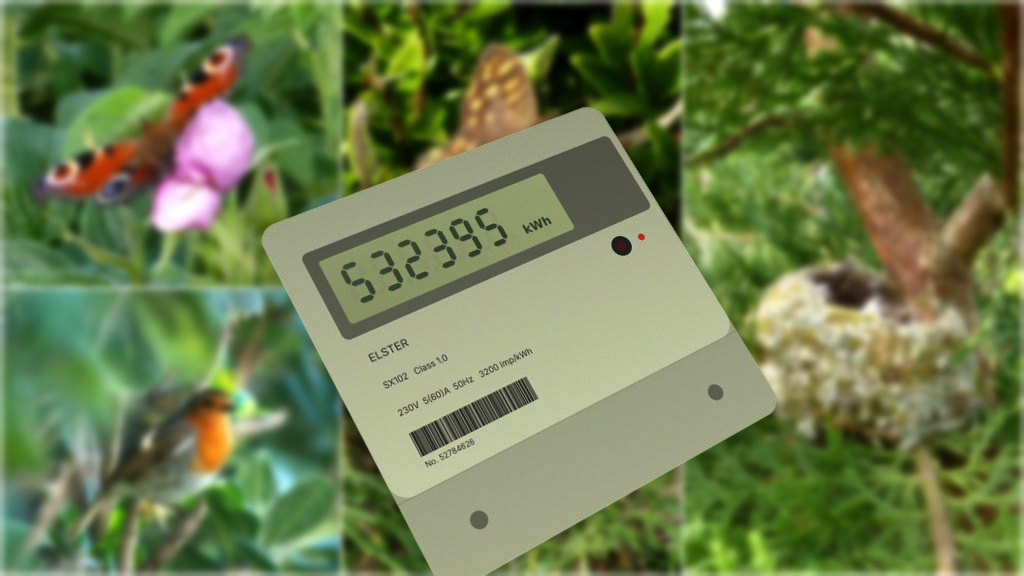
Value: value=532395 unit=kWh
